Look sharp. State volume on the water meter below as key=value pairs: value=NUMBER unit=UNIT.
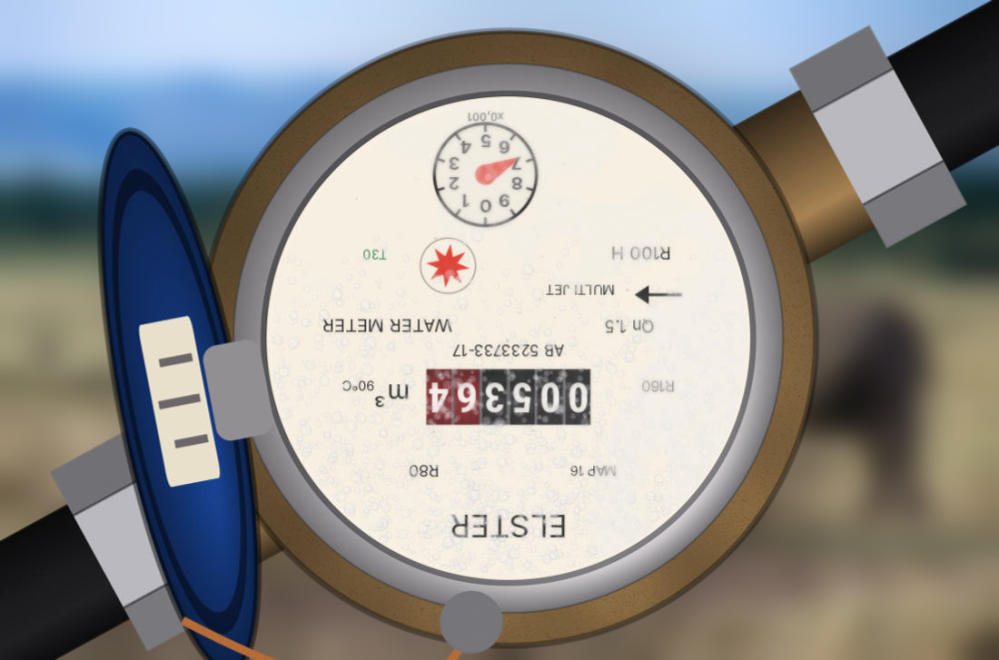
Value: value=53.646 unit=m³
